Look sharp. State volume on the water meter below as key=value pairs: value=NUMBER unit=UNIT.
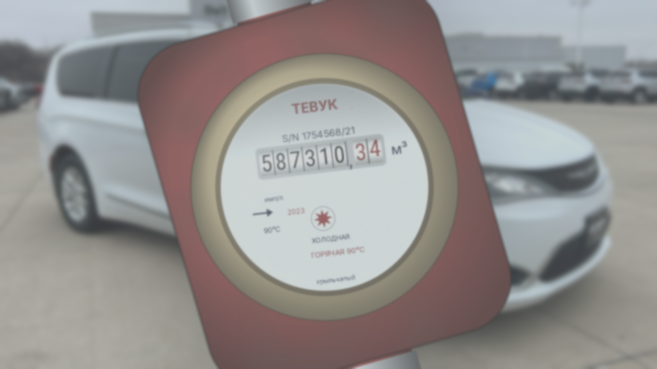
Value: value=587310.34 unit=m³
